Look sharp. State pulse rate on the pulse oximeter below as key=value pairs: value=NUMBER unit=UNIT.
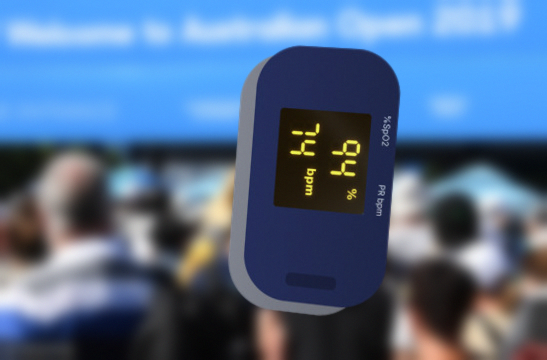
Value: value=74 unit=bpm
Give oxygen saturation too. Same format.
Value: value=94 unit=%
